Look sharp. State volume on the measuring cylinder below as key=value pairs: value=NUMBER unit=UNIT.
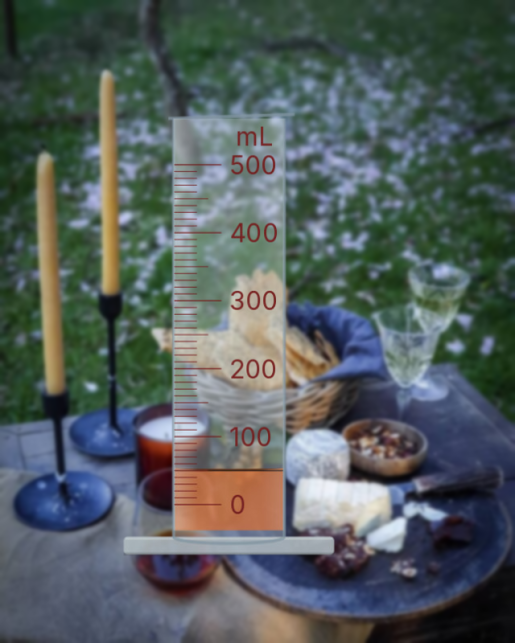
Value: value=50 unit=mL
